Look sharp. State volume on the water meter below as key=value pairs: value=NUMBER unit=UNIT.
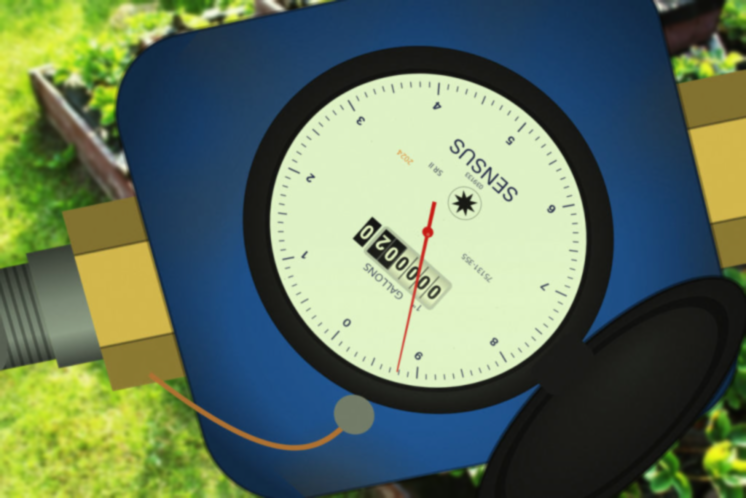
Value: value=19.2 unit=gal
